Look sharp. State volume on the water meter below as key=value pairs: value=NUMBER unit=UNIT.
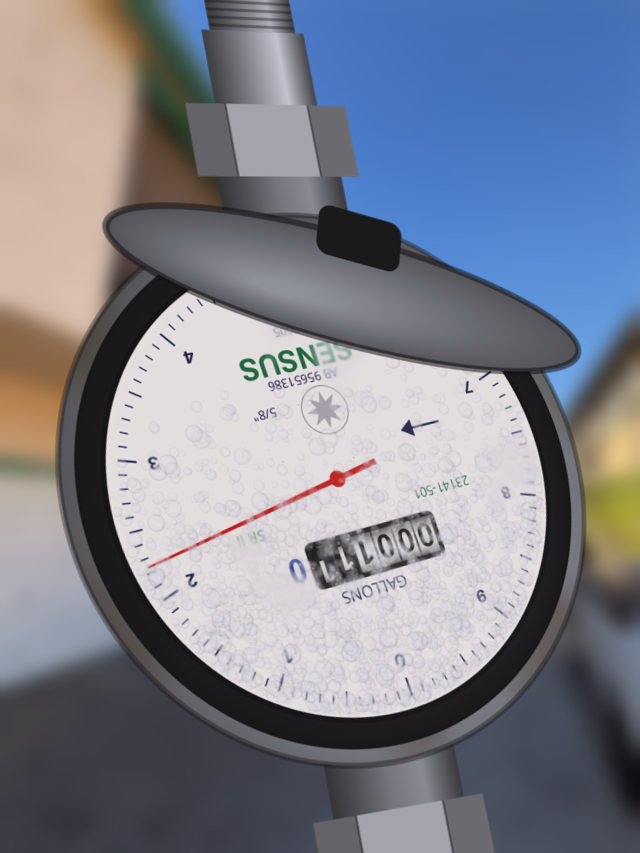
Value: value=1112.2 unit=gal
